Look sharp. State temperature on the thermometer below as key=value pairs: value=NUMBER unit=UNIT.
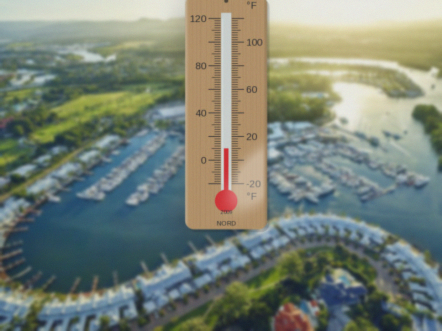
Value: value=10 unit=°F
